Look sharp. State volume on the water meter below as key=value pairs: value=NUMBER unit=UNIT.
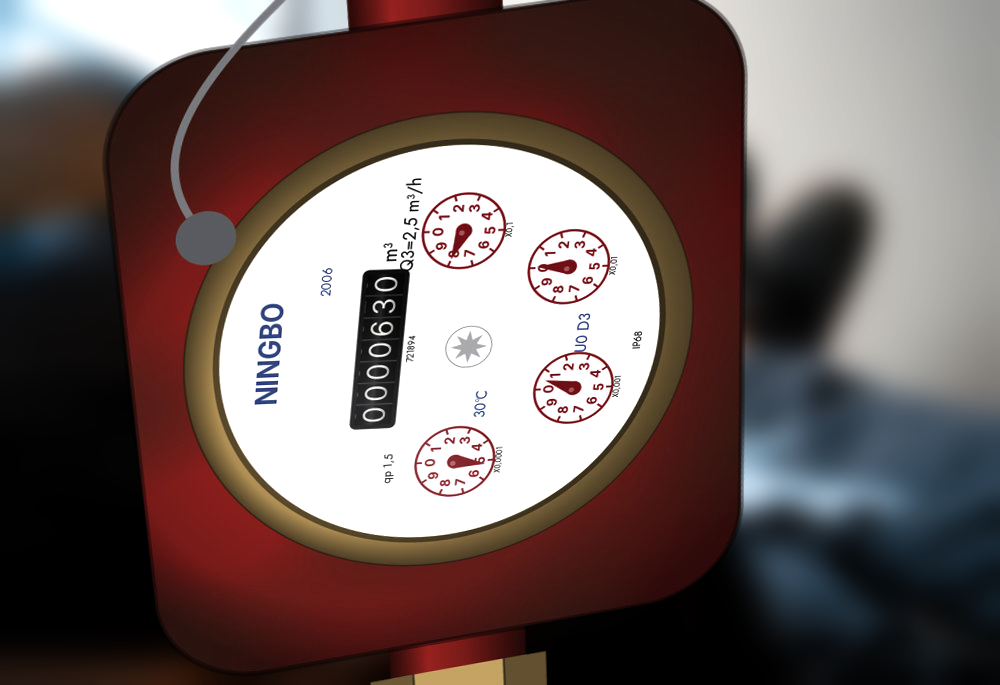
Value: value=630.8005 unit=m³
